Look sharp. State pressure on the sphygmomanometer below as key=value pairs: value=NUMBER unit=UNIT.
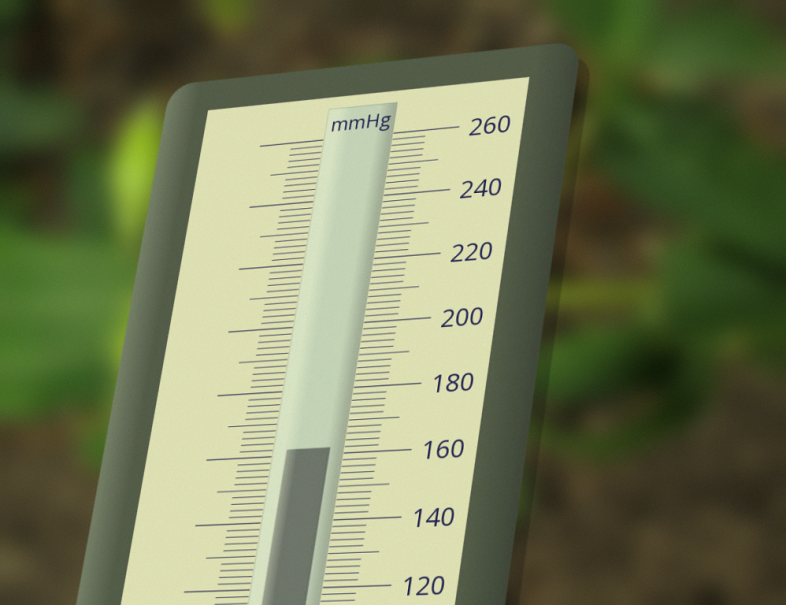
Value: value=162 unit=mmHg
